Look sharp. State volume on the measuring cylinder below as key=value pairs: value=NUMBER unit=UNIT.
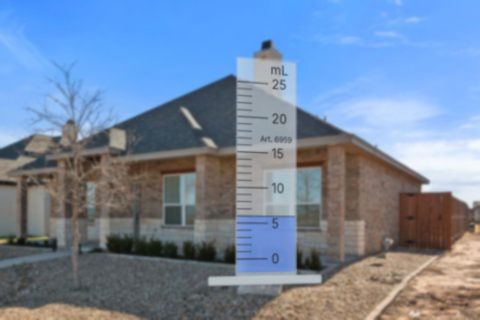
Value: value=6 unit=mL
